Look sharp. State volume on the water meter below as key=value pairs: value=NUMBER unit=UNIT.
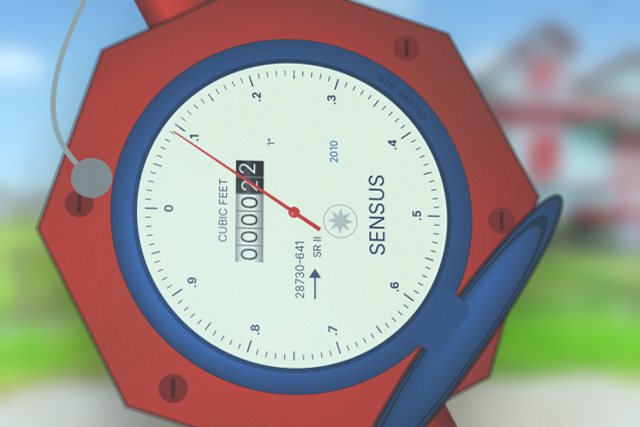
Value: value=22.09 unit=ft³
